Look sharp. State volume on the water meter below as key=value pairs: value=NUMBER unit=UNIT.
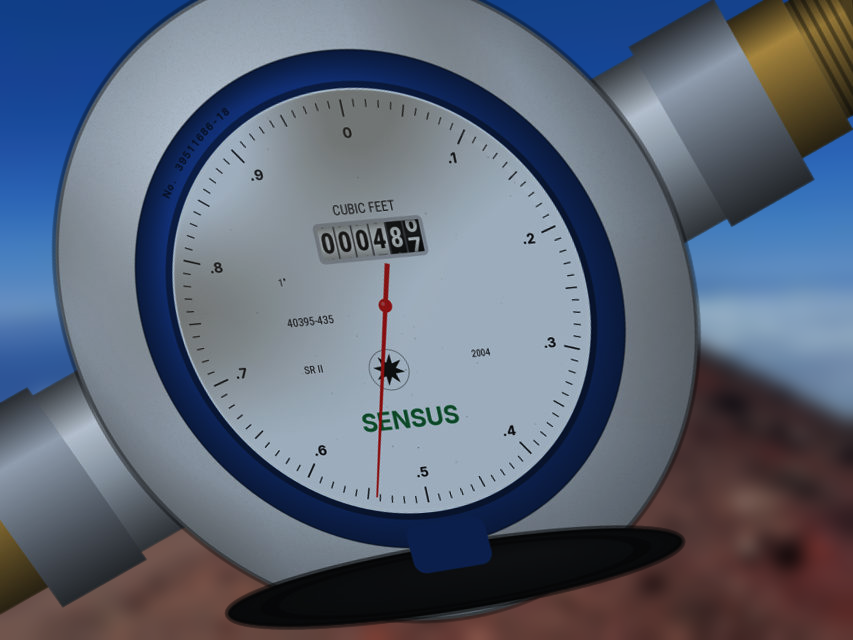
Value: value=486.54 unit=ft³
